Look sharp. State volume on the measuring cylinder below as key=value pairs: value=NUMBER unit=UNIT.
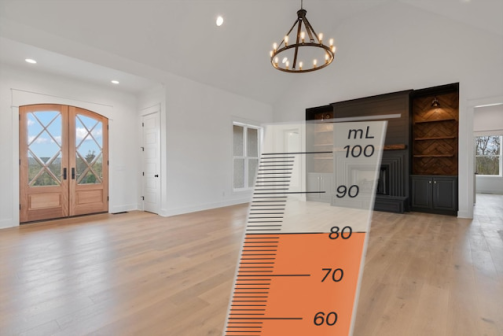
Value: value=80 unit=mL
